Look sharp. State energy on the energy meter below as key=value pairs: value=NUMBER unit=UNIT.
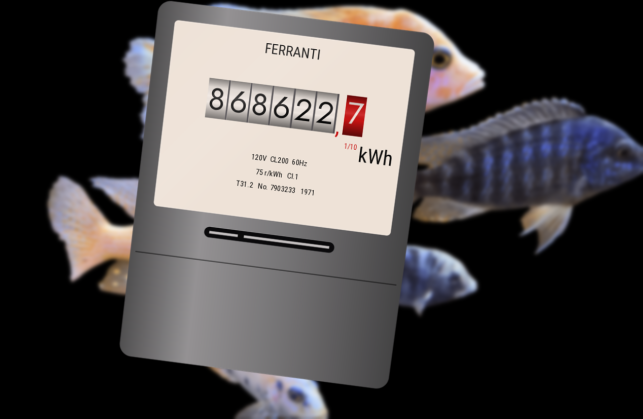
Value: value=868622.7 unit=kWh
